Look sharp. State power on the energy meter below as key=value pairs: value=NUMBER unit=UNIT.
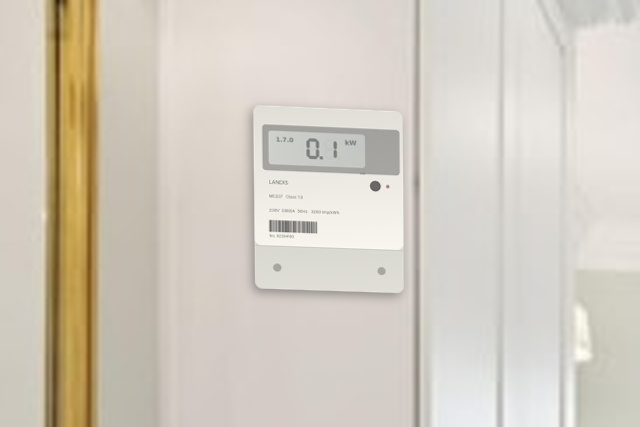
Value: value=0.1 unit=kW
